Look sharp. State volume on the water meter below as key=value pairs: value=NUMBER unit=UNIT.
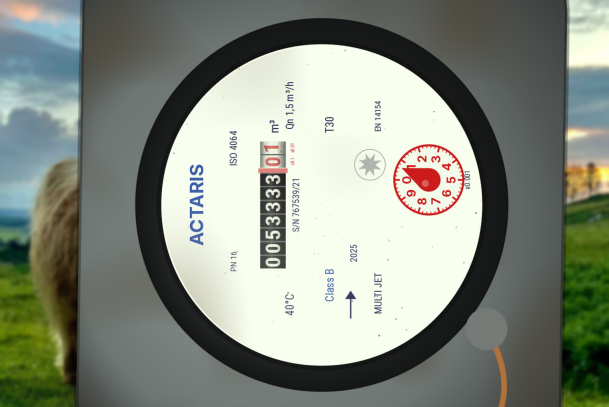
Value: value=53333.010 unit=m³
